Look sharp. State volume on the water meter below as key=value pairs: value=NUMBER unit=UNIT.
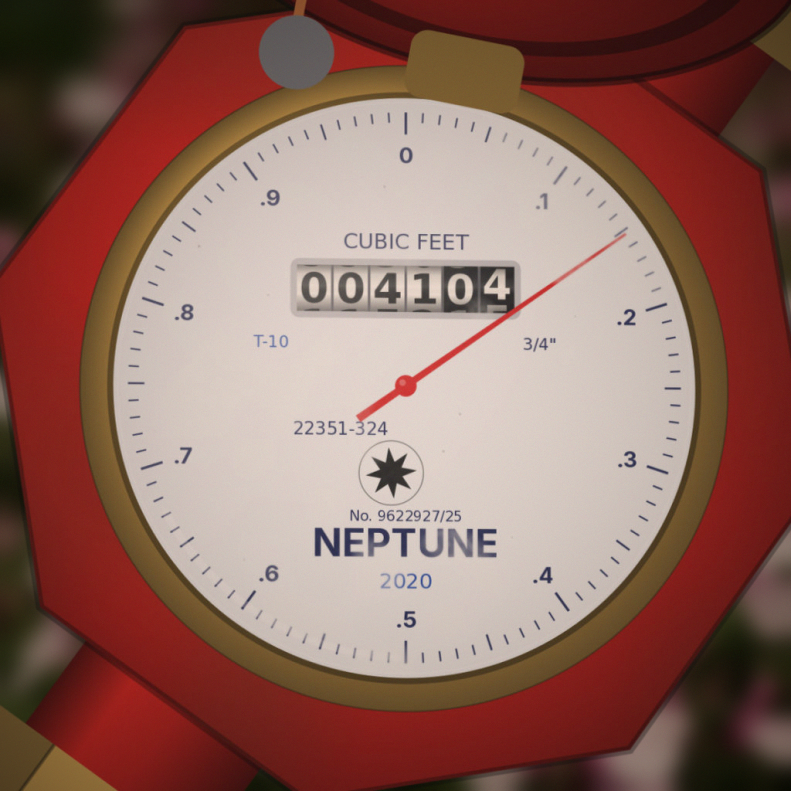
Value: value=4104.15 unit=ft³
